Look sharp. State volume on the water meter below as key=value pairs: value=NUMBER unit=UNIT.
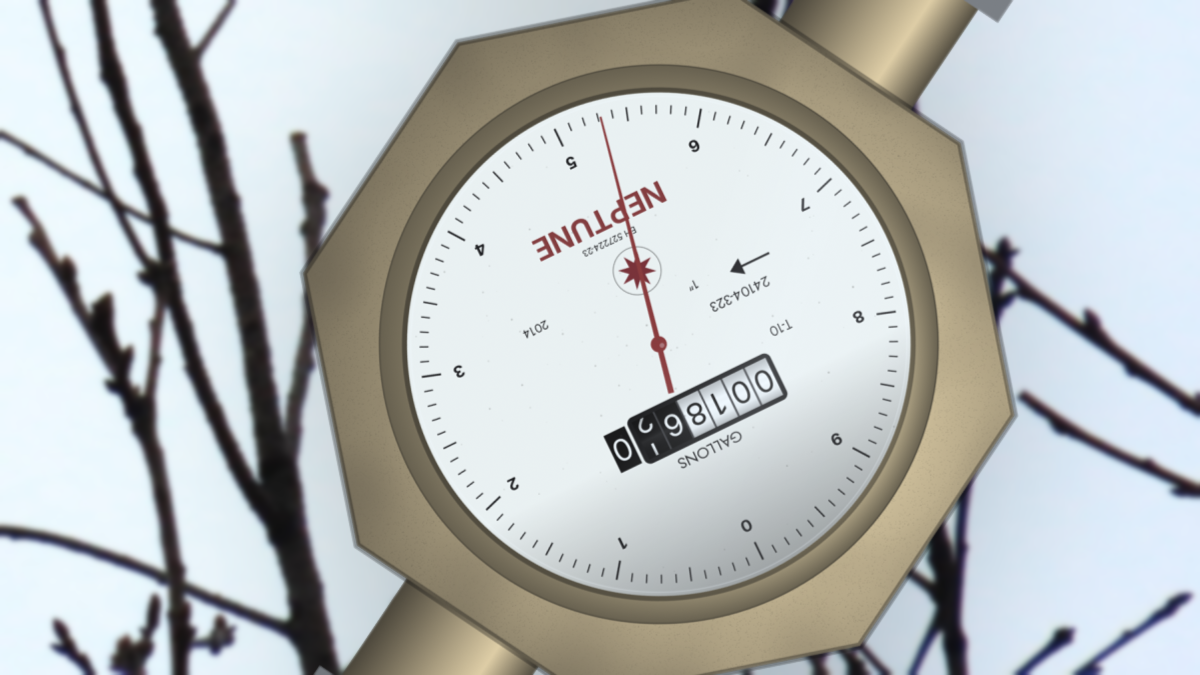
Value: value=18615.3 unit=gal
